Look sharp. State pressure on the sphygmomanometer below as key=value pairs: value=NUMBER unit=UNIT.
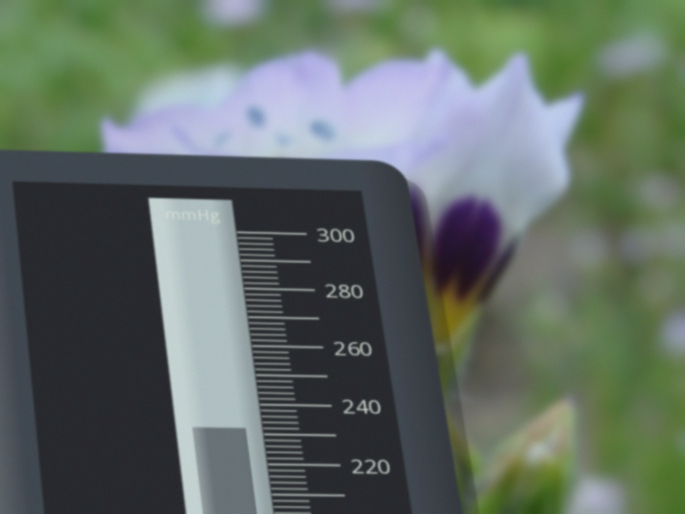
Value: value=232 unit=mmHg
